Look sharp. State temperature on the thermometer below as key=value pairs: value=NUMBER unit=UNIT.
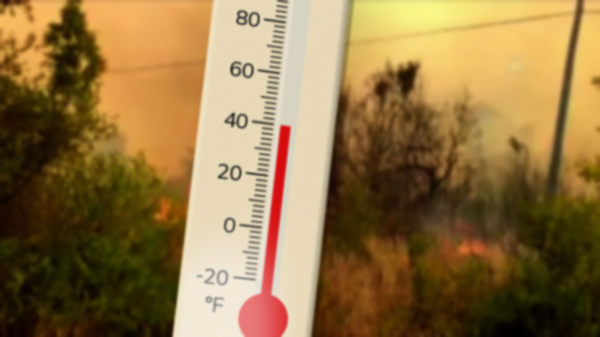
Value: value=40 unit=°F
